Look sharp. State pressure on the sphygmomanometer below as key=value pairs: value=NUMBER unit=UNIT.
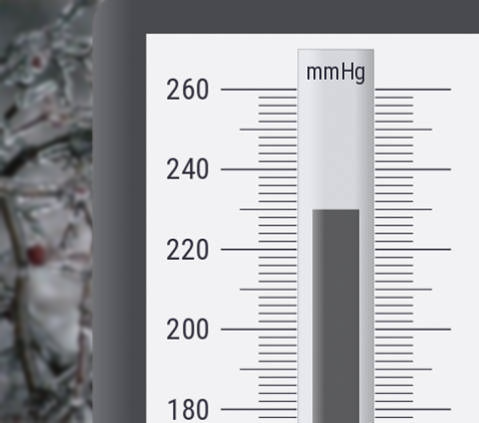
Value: value=230 unit=mmHg
